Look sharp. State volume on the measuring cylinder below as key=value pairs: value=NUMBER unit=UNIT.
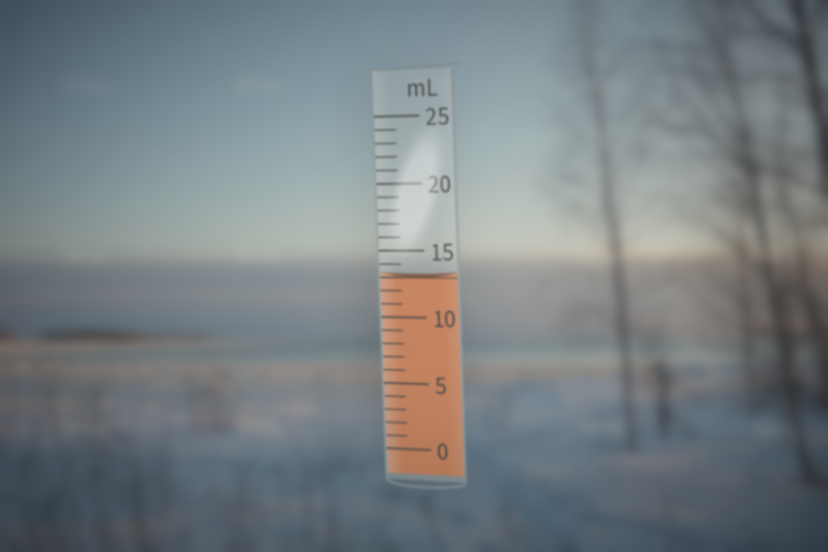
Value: value=13 unit=mL
